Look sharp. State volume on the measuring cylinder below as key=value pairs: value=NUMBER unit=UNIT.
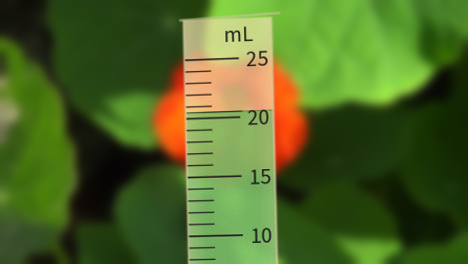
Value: value=20.5 unit=mL
